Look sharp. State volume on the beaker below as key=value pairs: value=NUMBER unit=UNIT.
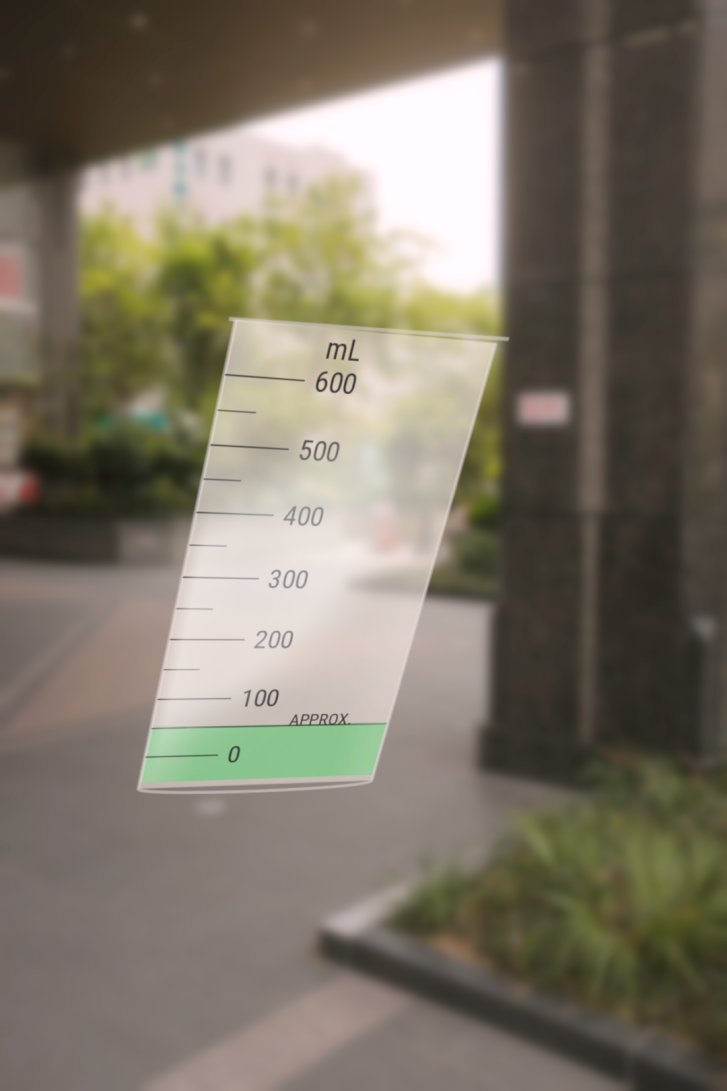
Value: value=50 unit=mL
